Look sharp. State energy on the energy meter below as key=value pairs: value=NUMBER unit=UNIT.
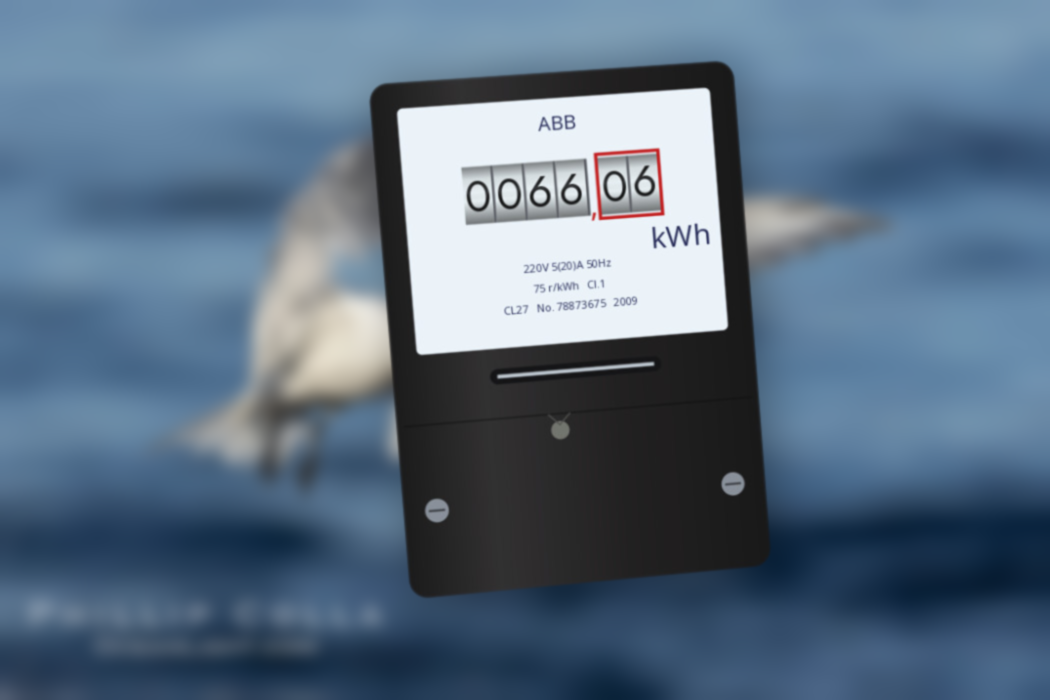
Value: value=66.06 unit=kWh
